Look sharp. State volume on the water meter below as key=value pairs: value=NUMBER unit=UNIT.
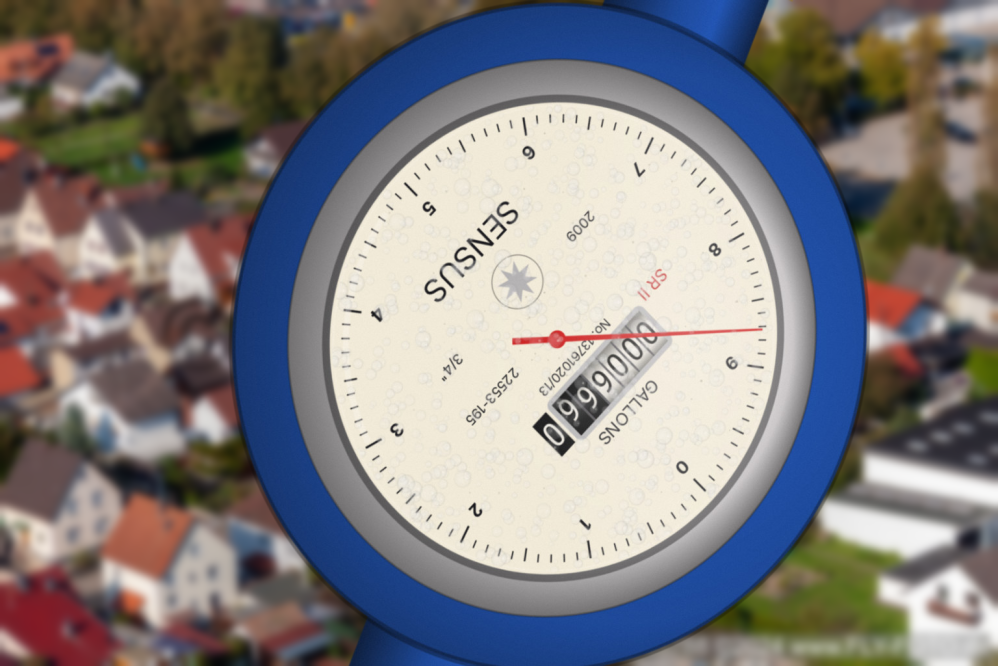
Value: value=6658.7 unit=gal
